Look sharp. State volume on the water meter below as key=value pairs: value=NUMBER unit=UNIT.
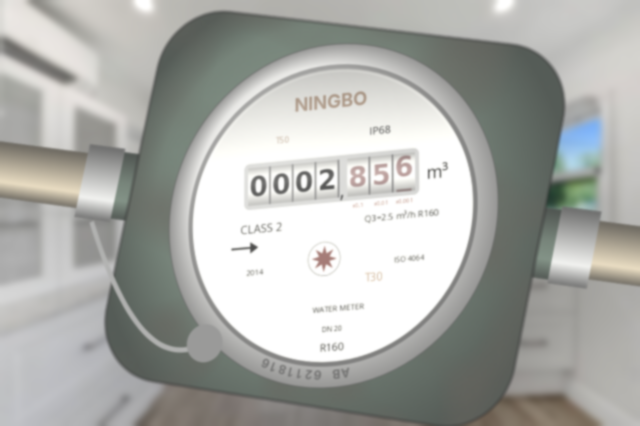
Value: value=2.856 unit=m³
